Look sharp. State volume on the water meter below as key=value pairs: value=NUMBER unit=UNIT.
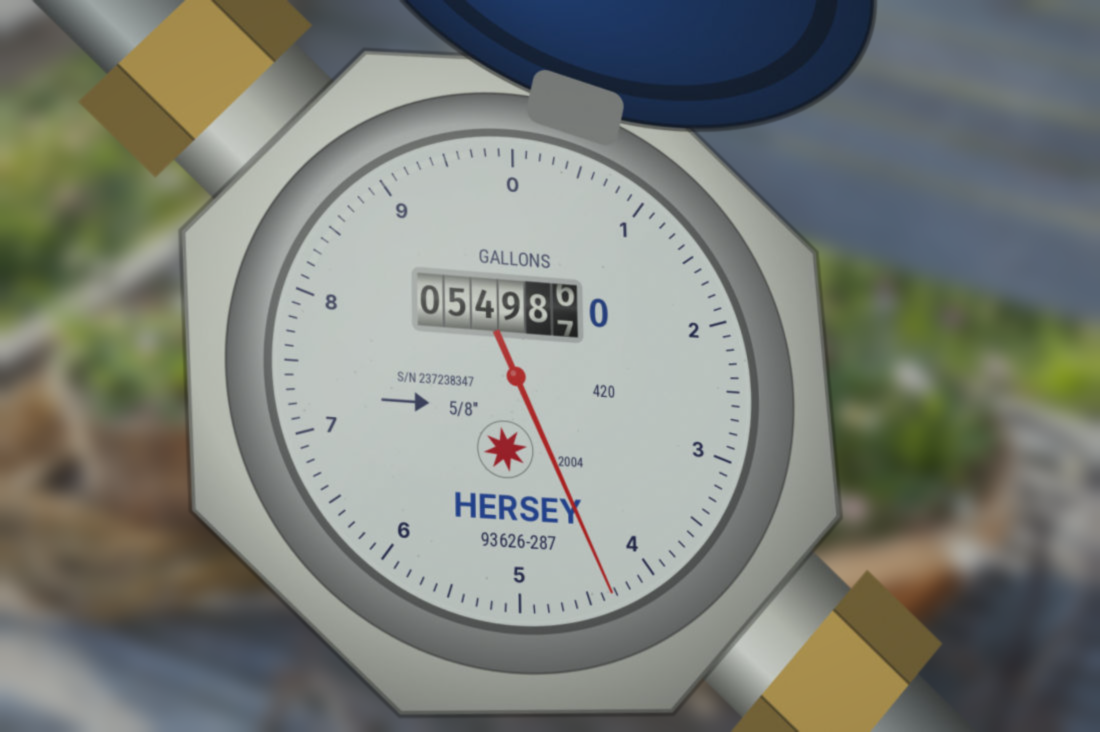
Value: value=549864.3 unit=gal
